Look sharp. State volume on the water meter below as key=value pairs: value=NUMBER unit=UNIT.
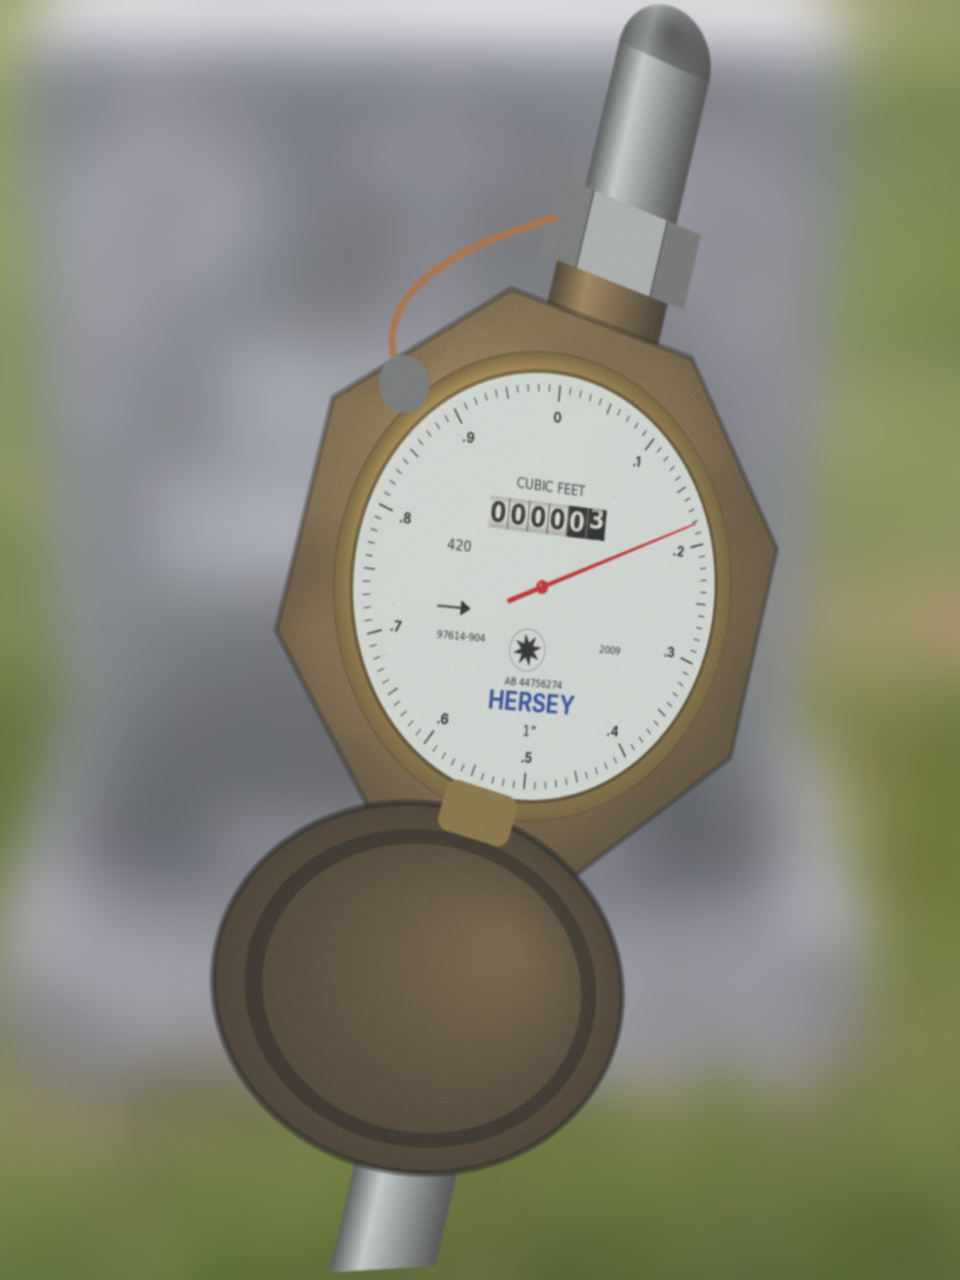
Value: value=3.18 unit=ft³
